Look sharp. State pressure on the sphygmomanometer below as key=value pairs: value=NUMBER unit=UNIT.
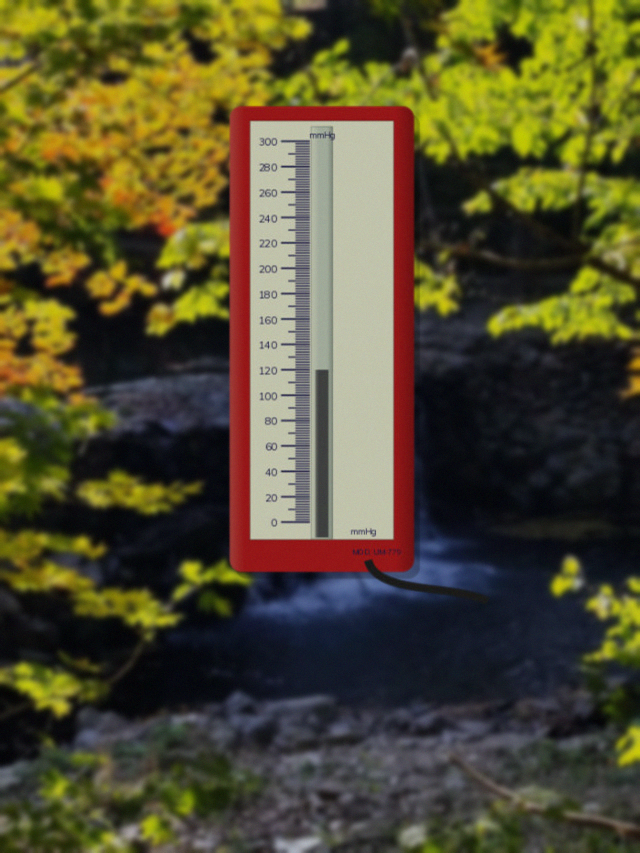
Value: value=120 unit=mmHg
